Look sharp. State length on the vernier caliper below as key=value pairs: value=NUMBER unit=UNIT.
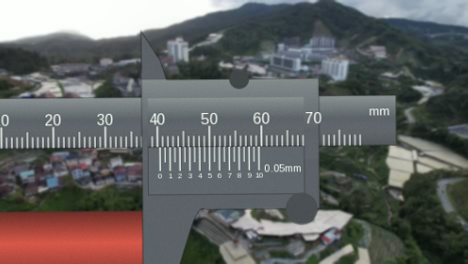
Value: value=40.5 unit=mm
